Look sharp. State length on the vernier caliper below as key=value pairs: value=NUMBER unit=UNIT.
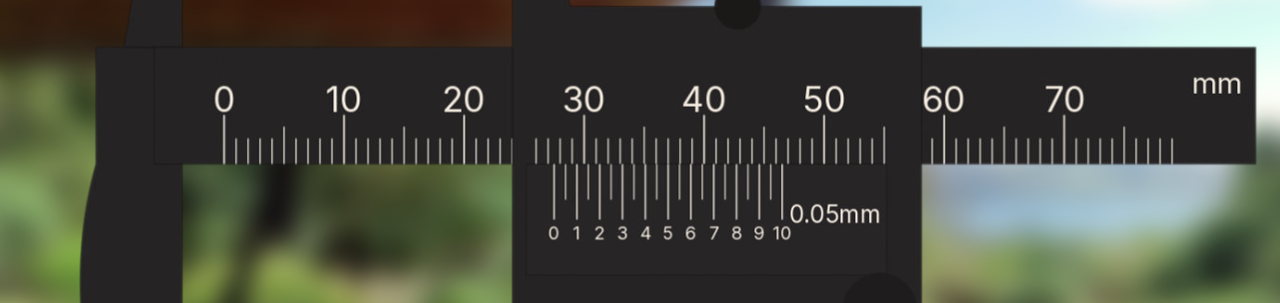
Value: value=27.5 unit=mm
